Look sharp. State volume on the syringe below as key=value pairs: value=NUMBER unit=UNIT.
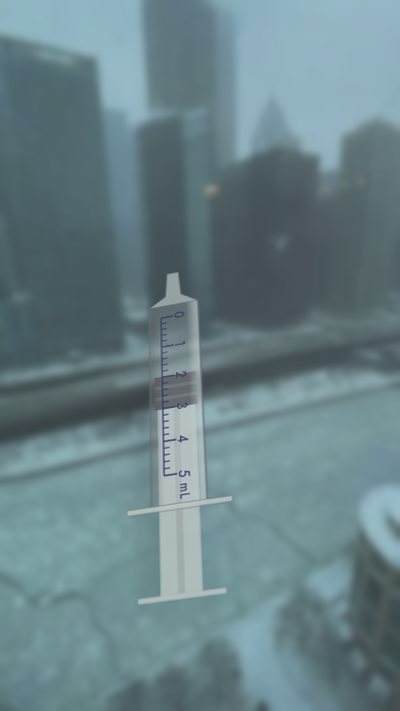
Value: value=2 unit=mL
